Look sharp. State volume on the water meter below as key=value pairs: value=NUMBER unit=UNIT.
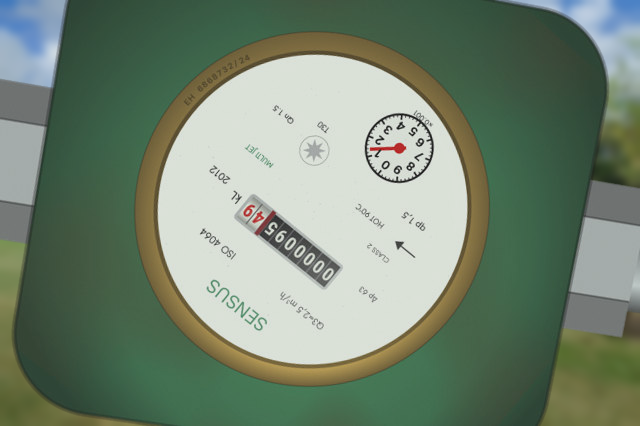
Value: value=95.491 unit=kL
